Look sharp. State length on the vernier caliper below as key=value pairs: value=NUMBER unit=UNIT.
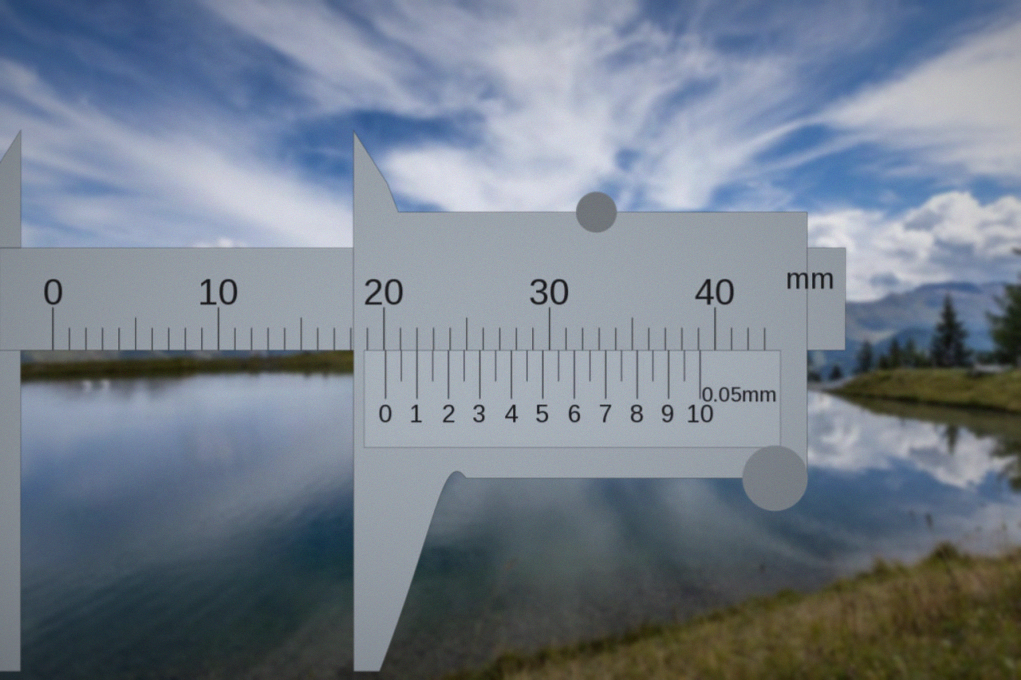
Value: value=20.1 unit=mm
